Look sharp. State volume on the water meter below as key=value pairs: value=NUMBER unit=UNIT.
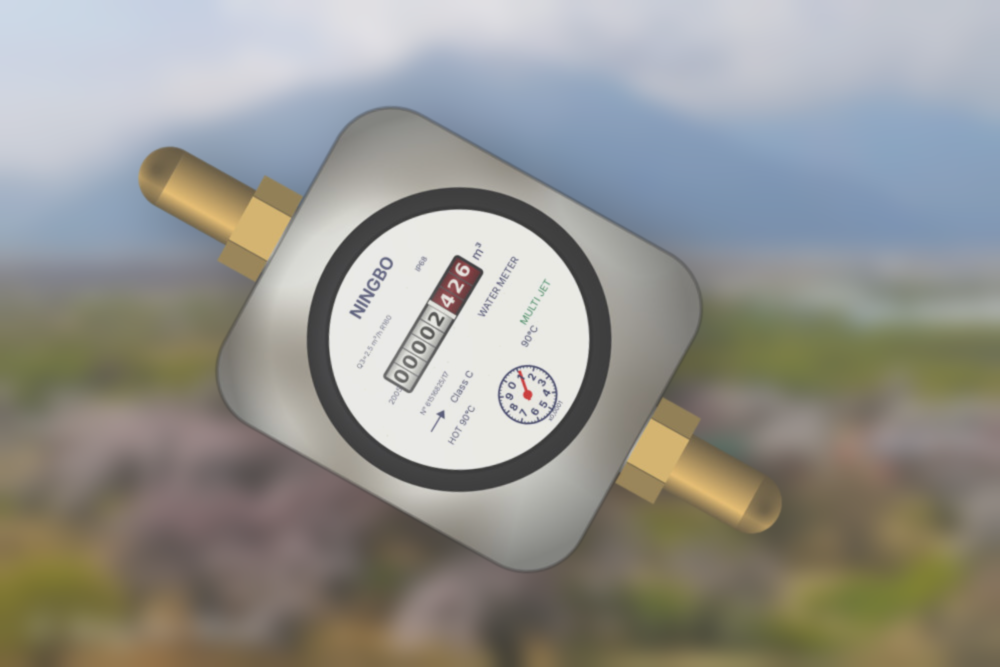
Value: value=2.4261 unit=m³
